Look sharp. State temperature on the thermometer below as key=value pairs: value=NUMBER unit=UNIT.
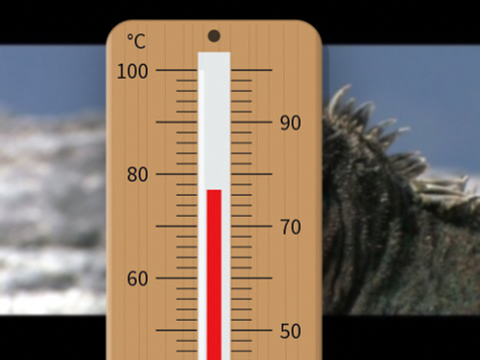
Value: value=77 unit=°C
